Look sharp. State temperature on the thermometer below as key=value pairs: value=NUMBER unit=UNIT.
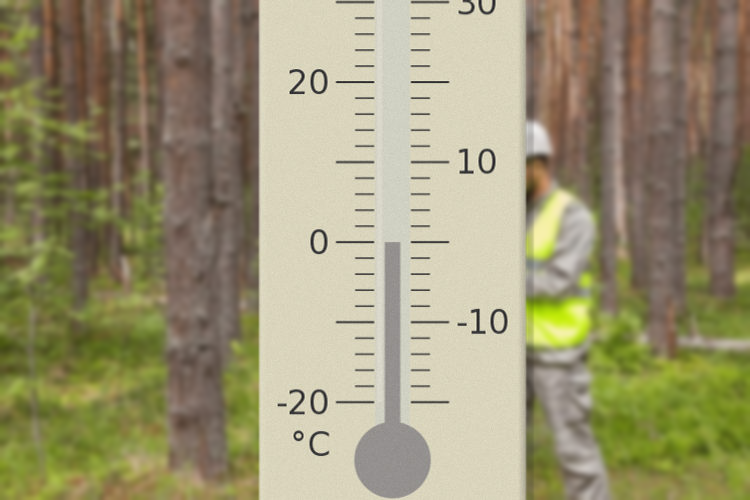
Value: value=0 unit=°C
